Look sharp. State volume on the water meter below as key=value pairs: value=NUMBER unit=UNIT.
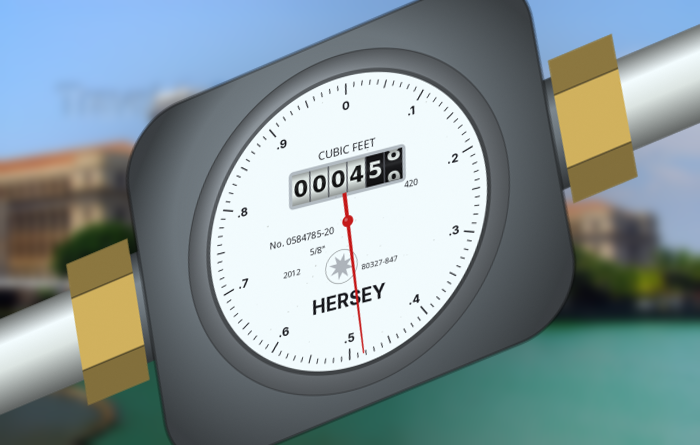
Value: value=458.48 unit=ft³
